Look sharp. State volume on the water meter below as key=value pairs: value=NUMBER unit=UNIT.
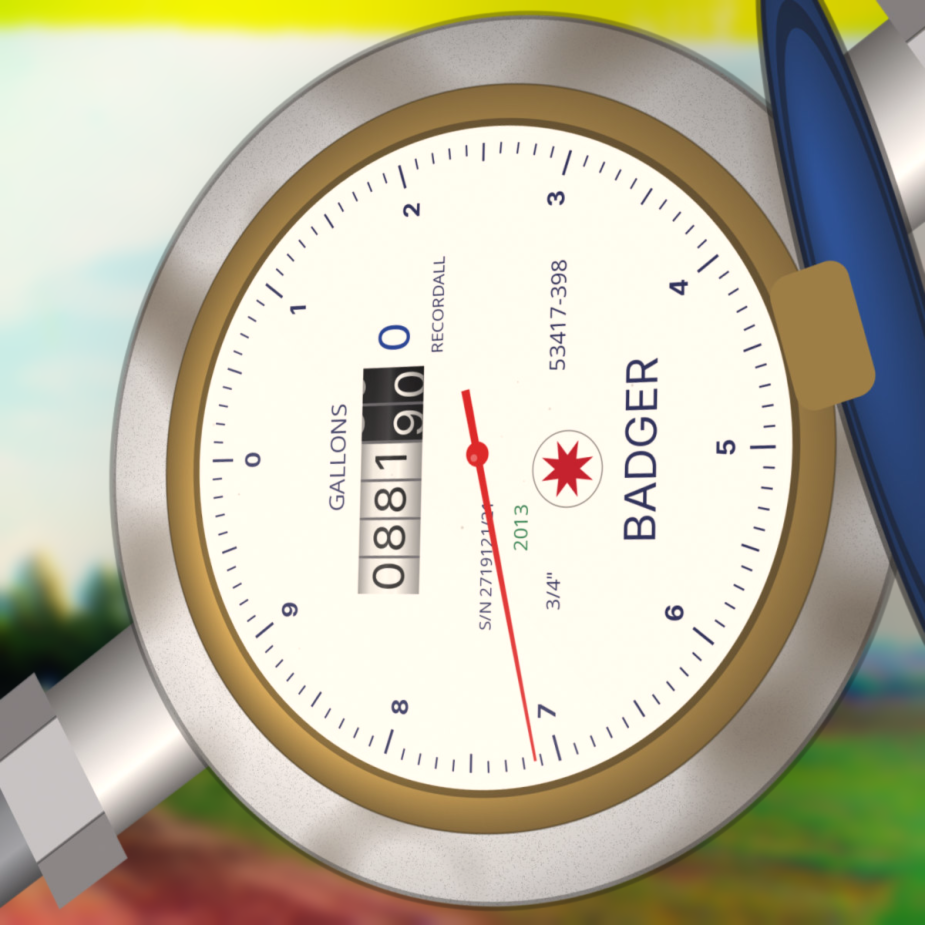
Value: value=881897.1 unit=gal
